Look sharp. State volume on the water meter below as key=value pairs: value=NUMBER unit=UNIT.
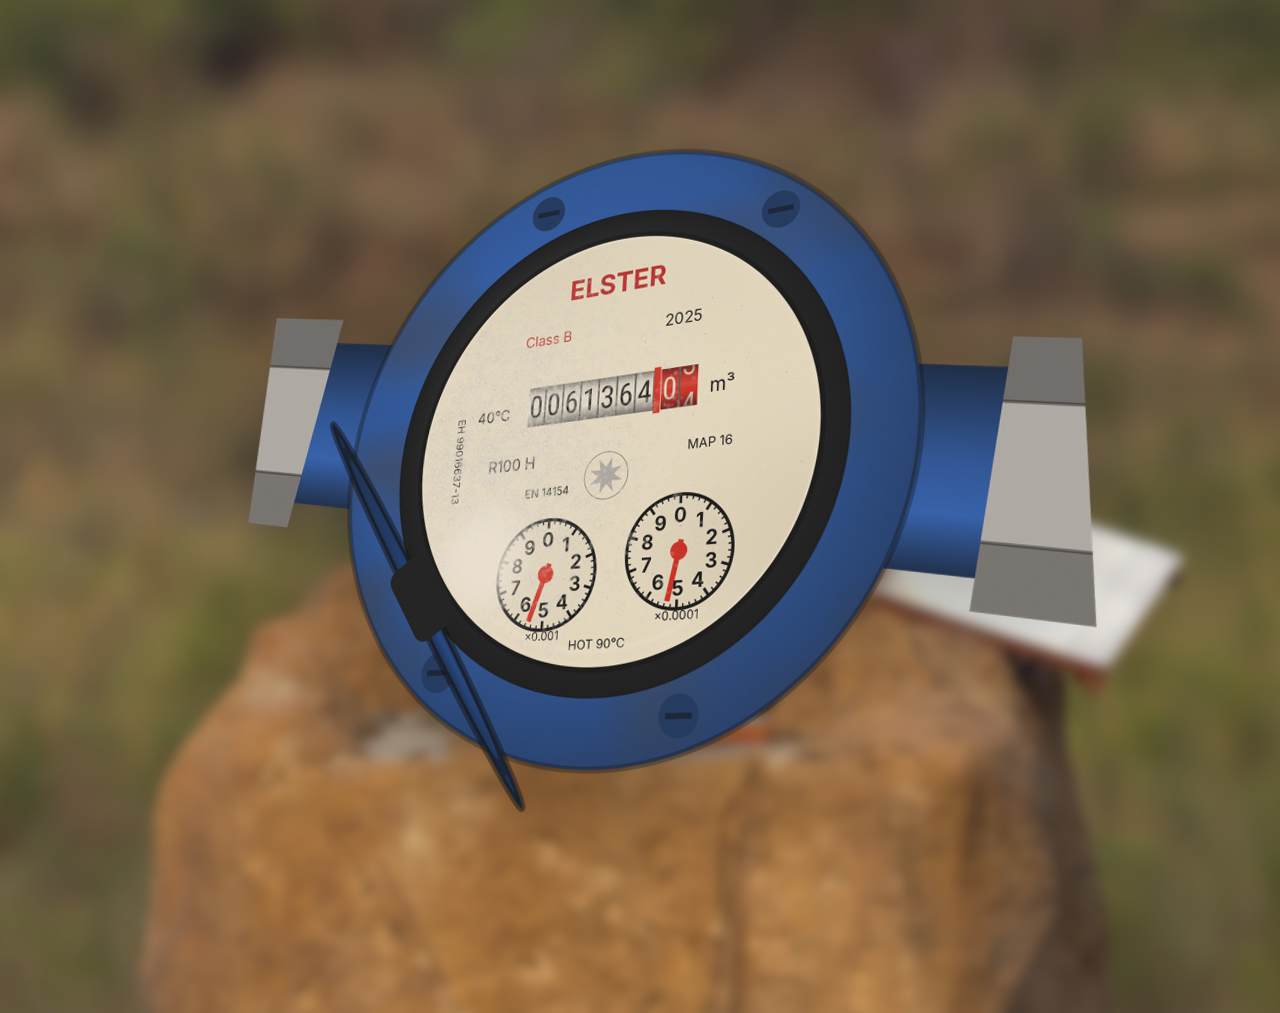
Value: value=61364.0355 unit=m³
